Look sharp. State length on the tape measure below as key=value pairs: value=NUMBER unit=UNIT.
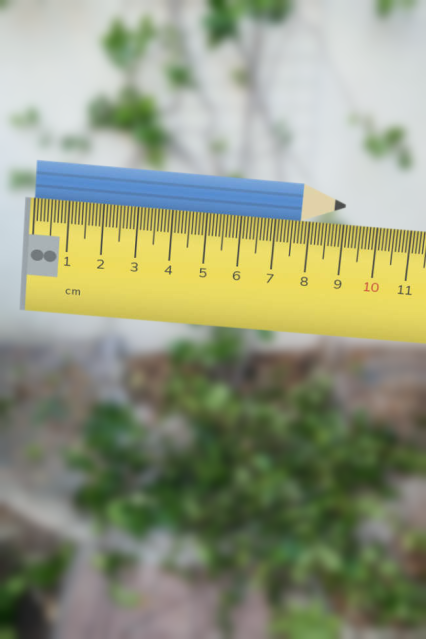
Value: value=9 unit=cm
